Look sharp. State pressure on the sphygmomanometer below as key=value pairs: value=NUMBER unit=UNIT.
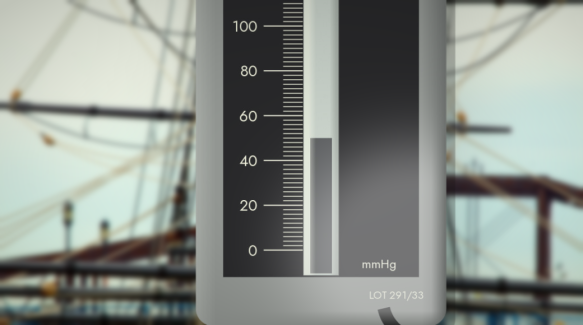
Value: value=50 unit=mmHg
